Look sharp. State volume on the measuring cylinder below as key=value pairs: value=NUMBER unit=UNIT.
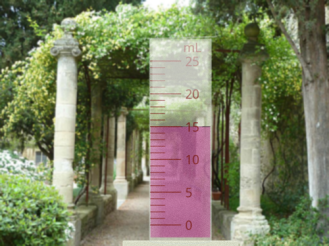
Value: value=15 unit=mL
